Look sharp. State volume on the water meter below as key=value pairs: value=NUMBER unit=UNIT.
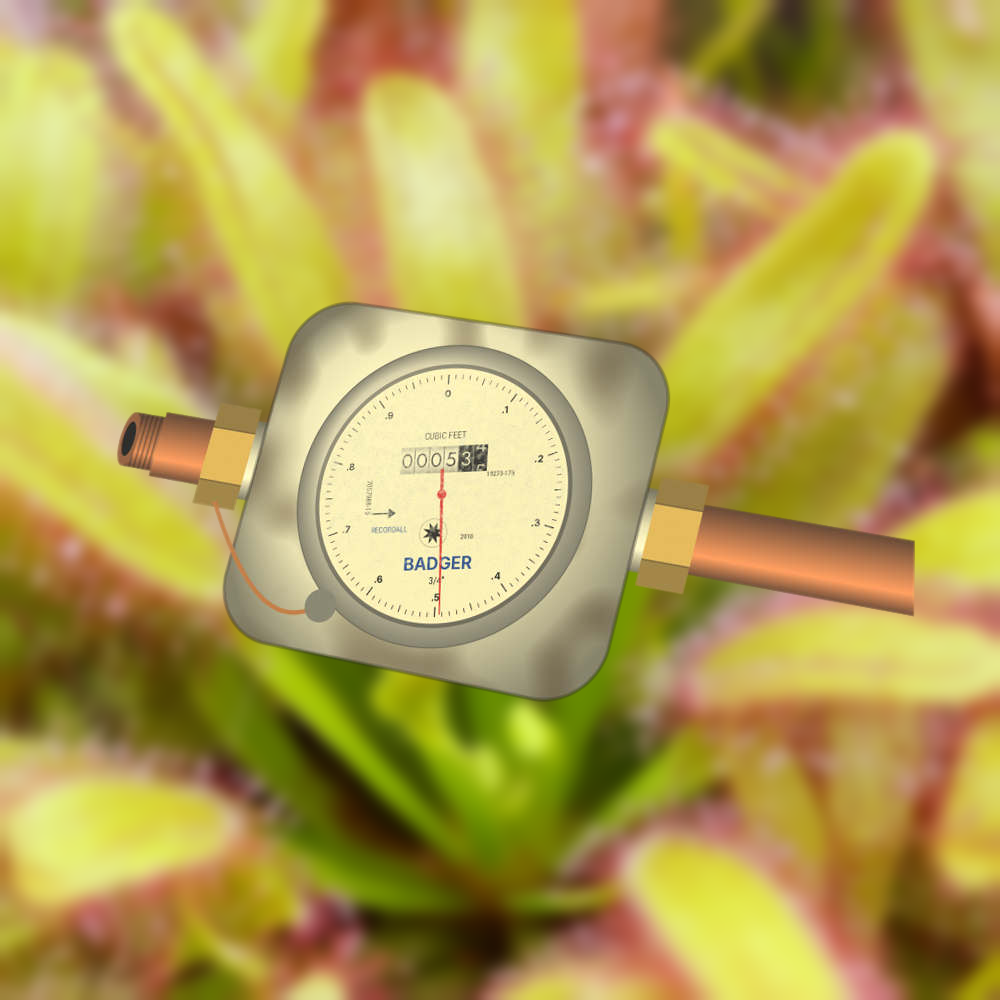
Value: value=534.49 unit=ft³
